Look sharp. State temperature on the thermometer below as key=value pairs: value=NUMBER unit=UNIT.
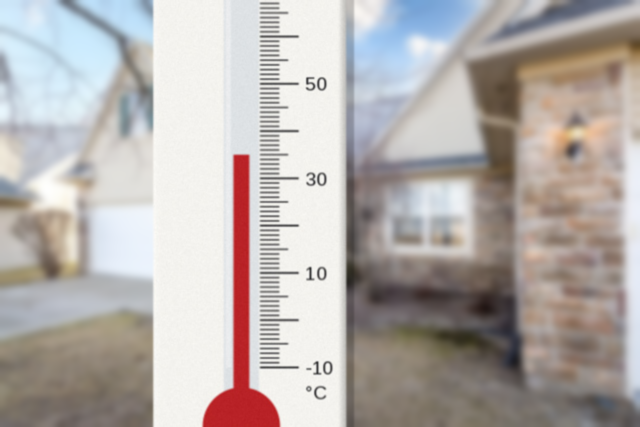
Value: value=35 unit=°C
